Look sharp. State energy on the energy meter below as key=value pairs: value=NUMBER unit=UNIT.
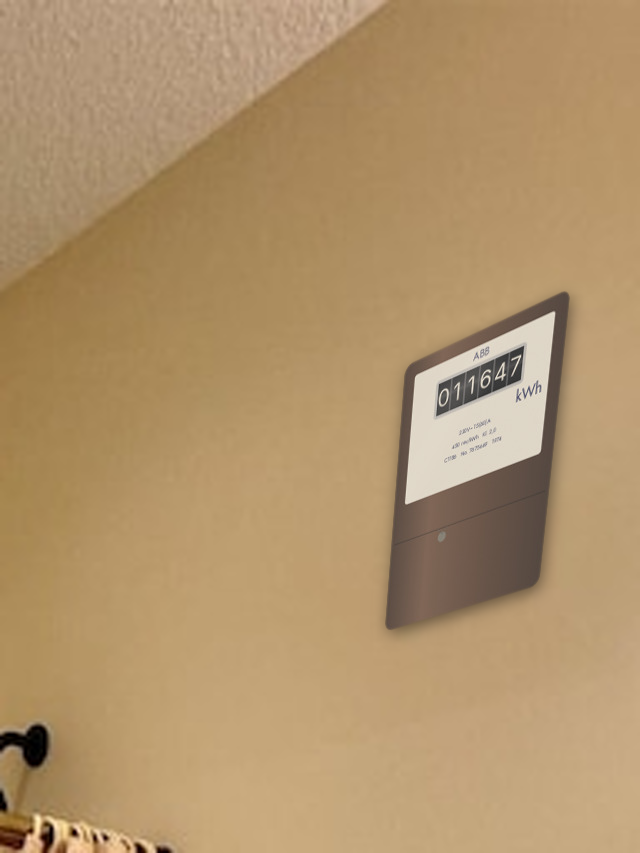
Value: value=11647 unit=kWh
